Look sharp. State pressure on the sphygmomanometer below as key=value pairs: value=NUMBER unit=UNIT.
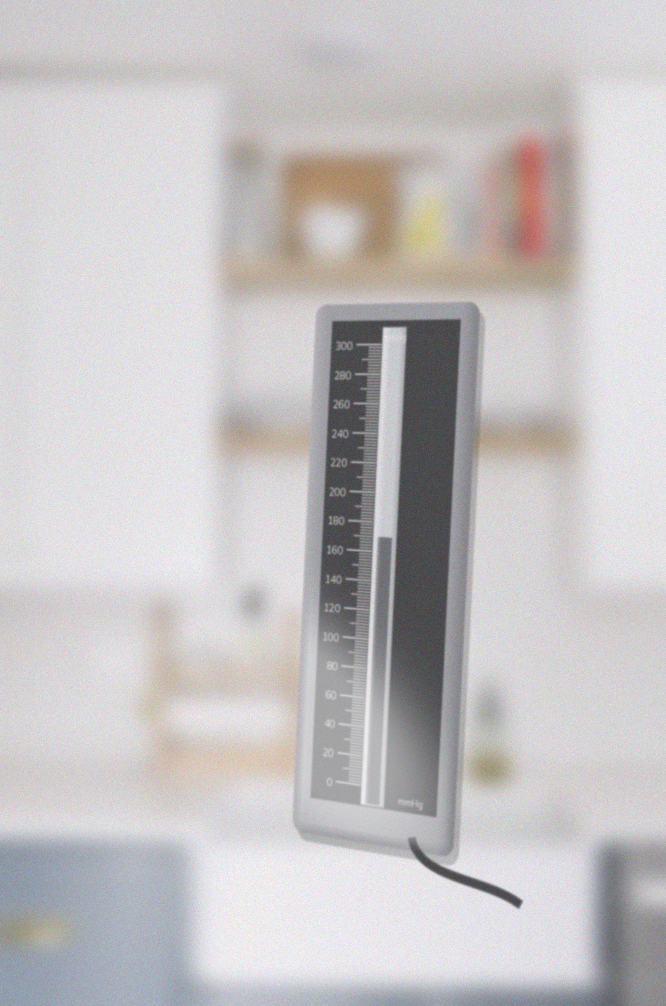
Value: value=170 unit=mmHg
